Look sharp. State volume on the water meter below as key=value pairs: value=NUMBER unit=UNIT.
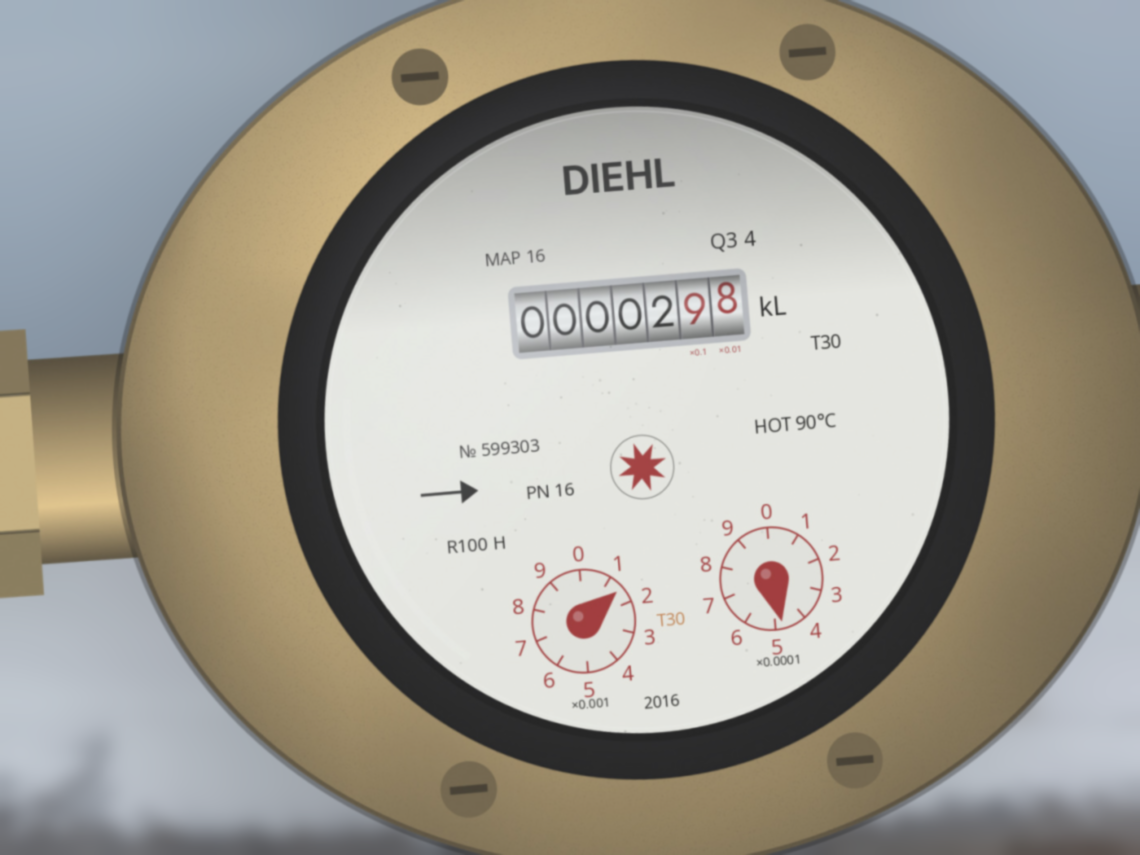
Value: value=2.9814 unit=kL
